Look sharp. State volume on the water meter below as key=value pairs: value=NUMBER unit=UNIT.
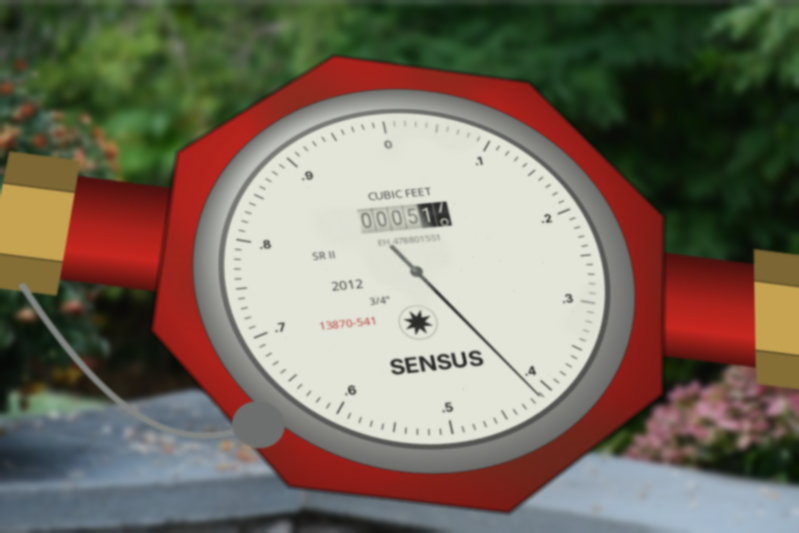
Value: value=517.41 unit=ft³
